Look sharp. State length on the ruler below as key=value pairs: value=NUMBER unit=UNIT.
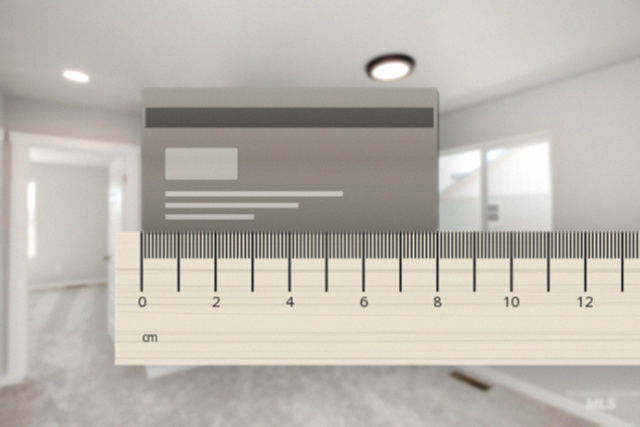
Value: value=8 unit=cm
